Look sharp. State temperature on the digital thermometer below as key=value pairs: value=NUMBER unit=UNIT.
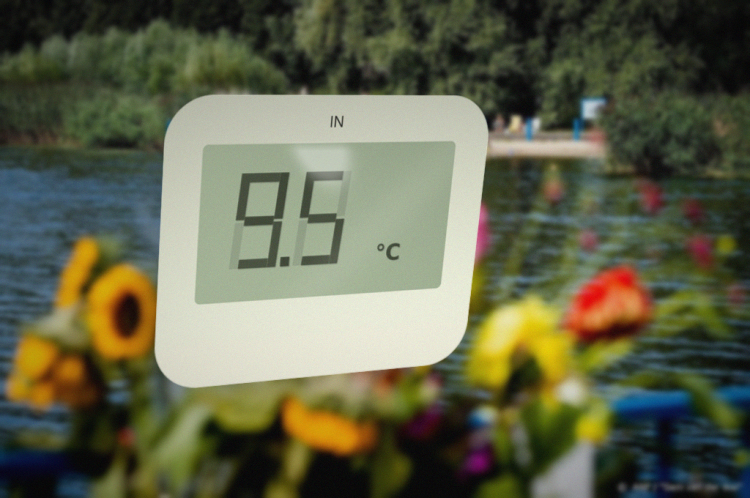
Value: value=9.5 unit=°C
